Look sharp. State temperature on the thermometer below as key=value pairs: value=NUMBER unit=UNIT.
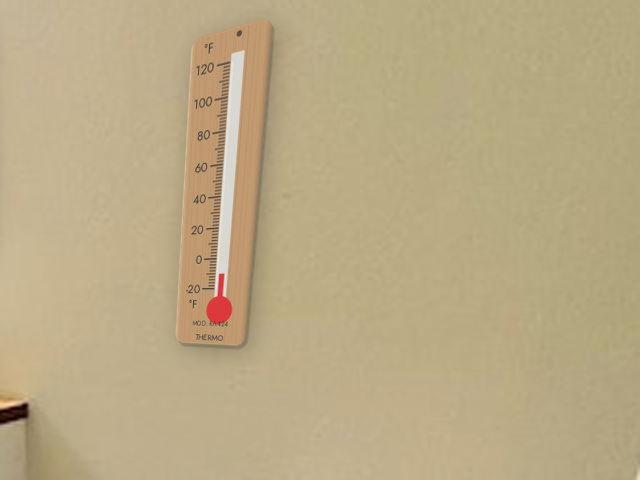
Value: value=-10 unit=°F
